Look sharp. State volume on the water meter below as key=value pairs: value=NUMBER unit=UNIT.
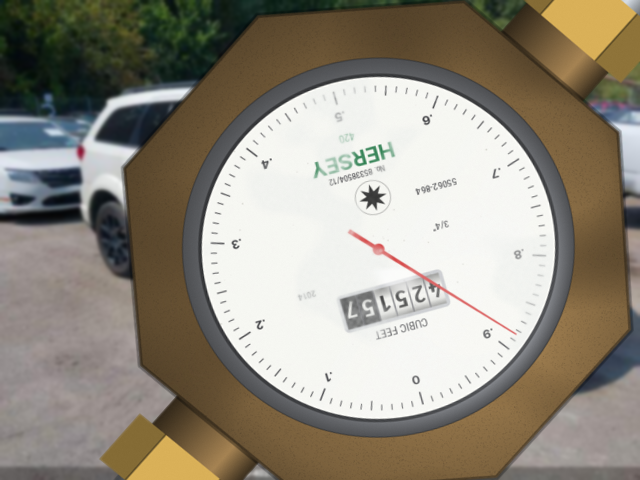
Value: value=425156.88 unit=ft³
